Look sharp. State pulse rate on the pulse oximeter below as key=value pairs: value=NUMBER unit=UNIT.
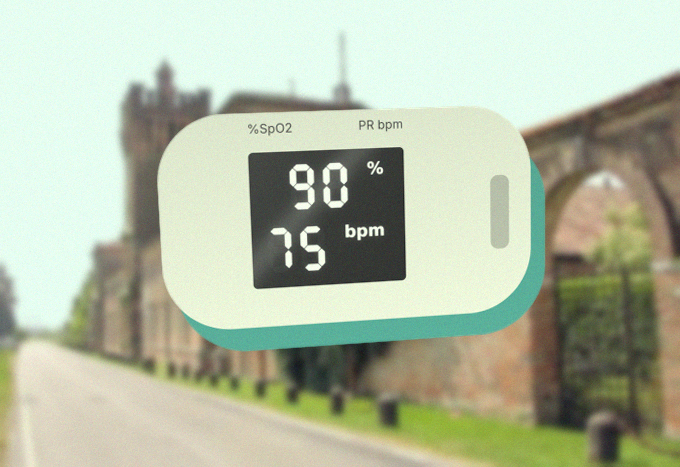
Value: value=75 unit=bpm
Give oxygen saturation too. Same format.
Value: value=90 unit=%
